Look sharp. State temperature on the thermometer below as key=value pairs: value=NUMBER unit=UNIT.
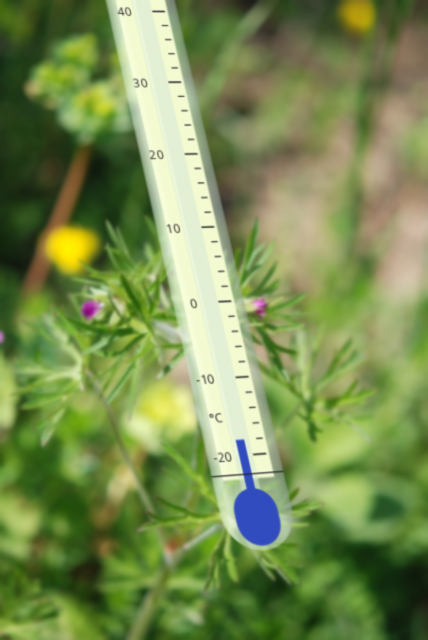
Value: value=-18 unit=°C
